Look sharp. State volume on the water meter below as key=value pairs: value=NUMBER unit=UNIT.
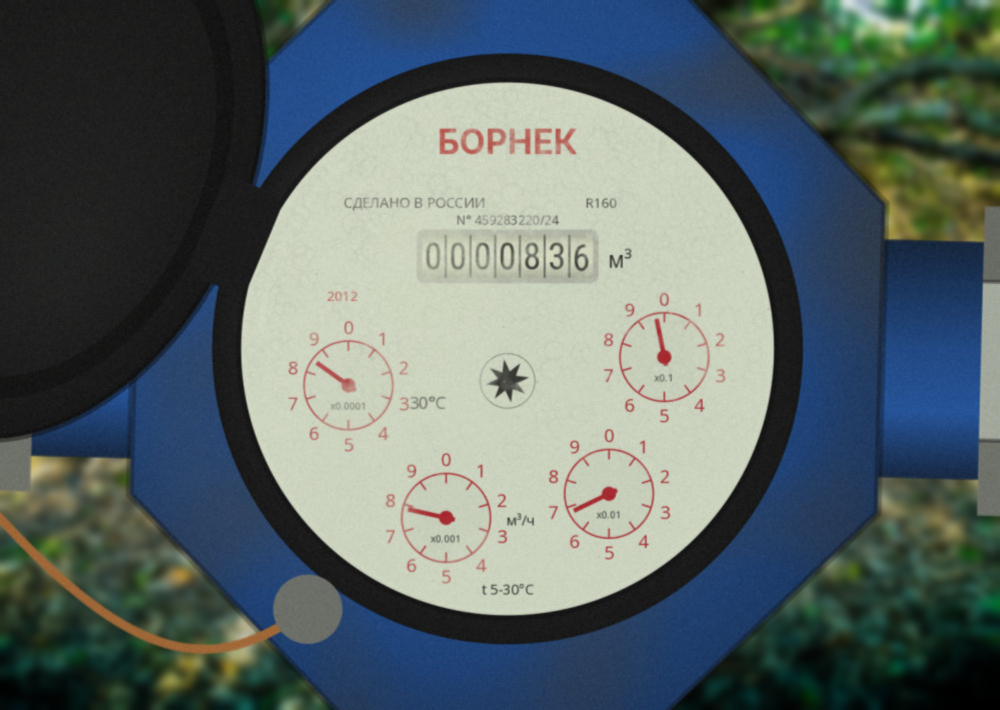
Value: value=835.9678 unit=m³
